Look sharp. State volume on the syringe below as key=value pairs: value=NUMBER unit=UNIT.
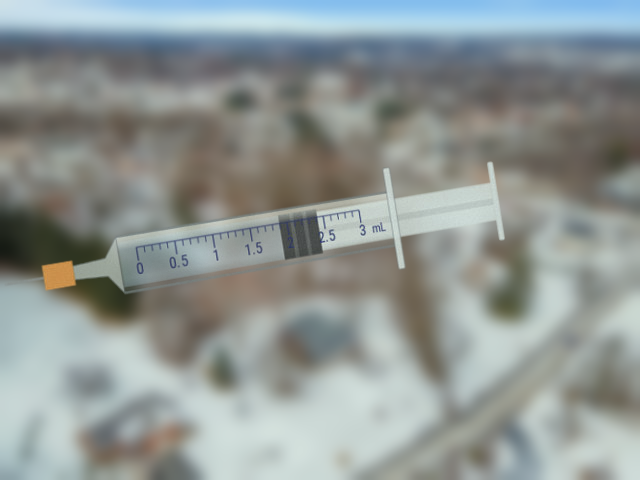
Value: value=1.9 unit=mL
